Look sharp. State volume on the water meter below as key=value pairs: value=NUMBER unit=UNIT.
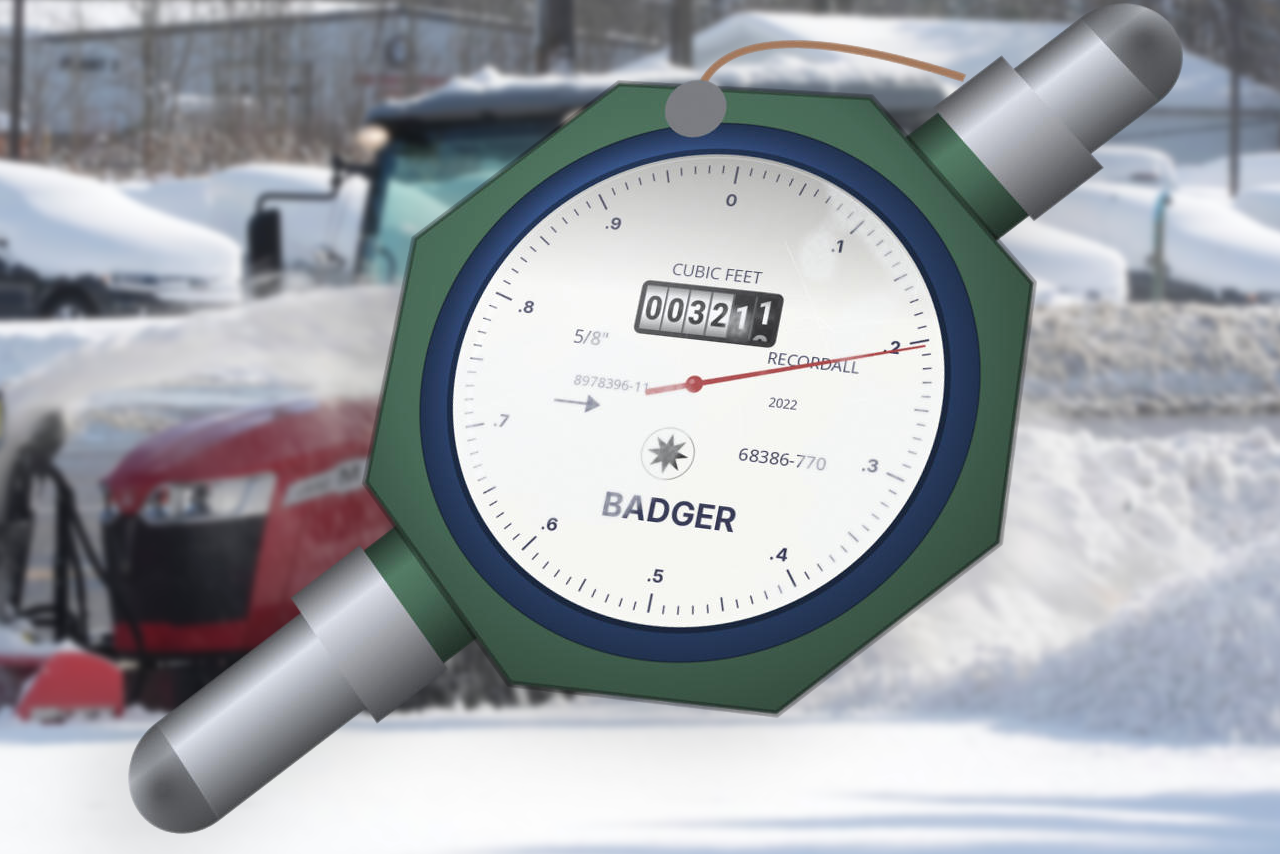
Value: value=3211.20 unit=ft³
